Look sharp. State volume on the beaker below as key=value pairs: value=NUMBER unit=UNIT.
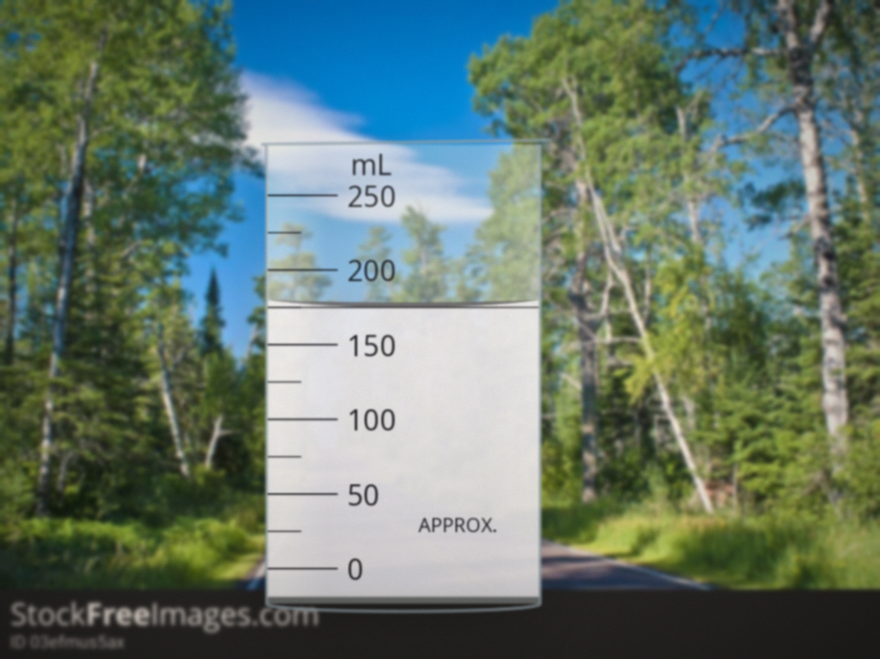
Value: value=175 unit=mL
